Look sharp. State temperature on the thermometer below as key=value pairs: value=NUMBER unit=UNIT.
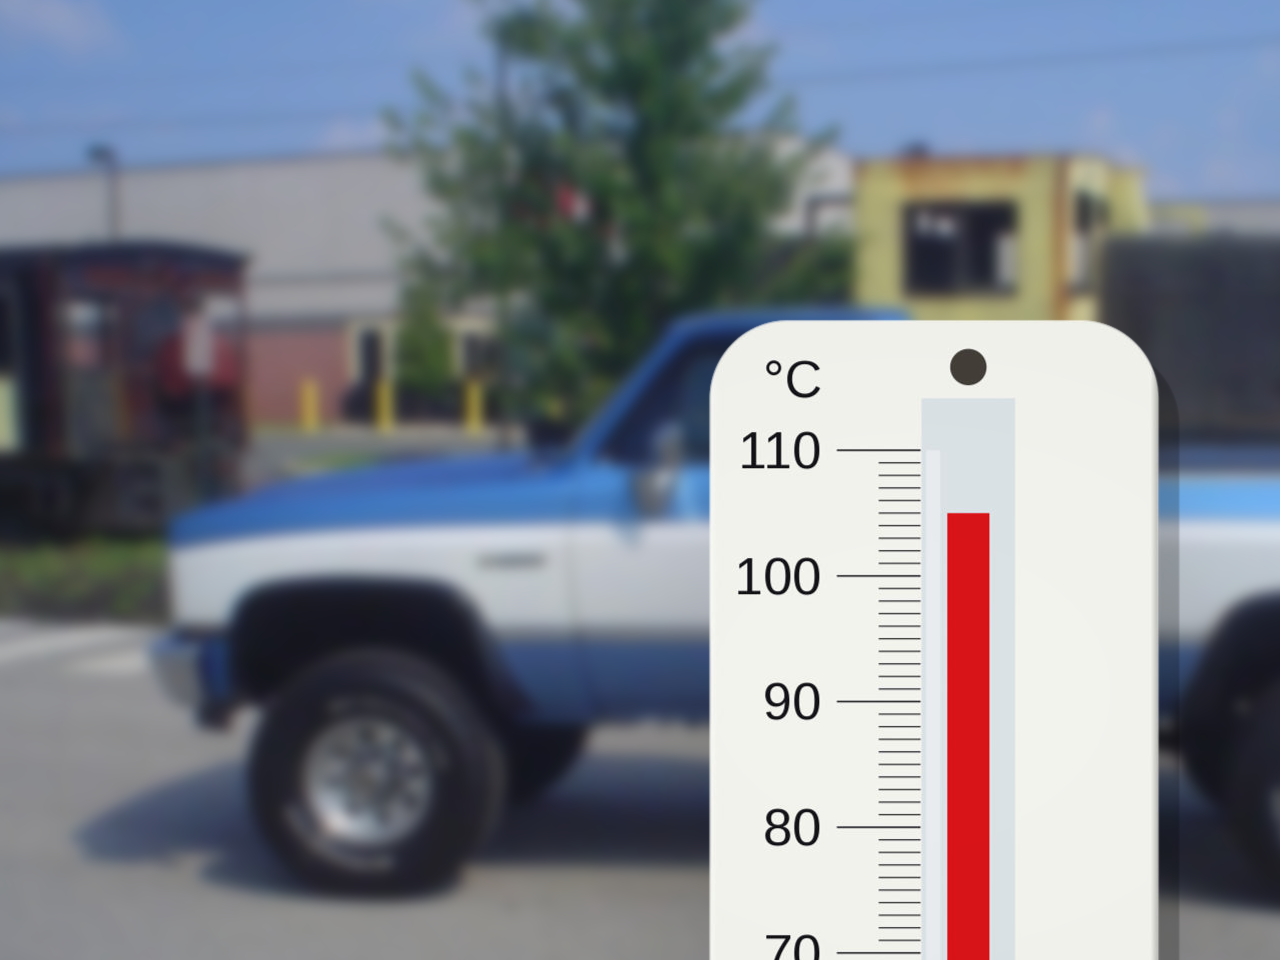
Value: value=105 unit=°C
